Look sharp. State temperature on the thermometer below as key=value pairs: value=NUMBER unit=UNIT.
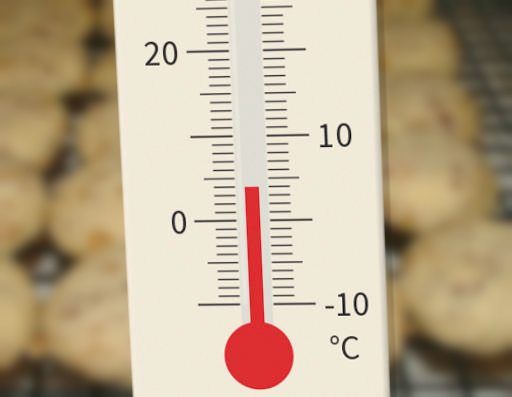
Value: value=4 unit=°C
